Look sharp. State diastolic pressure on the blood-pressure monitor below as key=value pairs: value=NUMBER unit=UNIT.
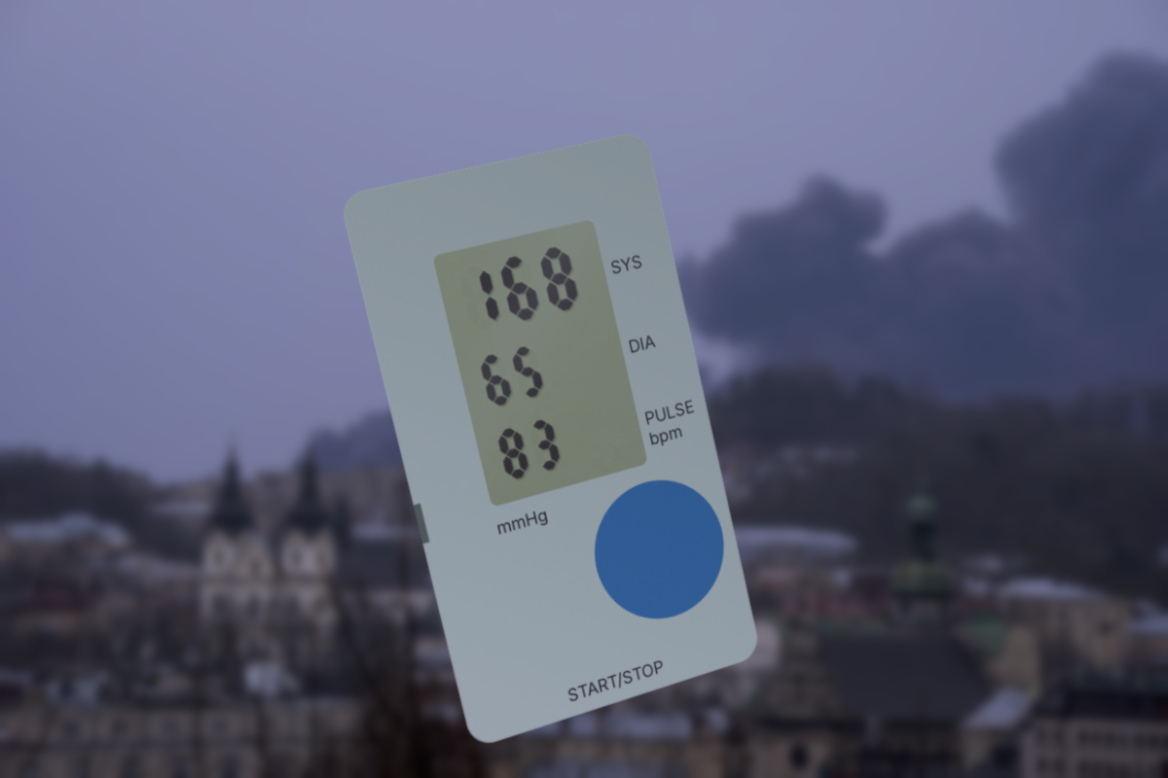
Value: value=65 unit=mmHg
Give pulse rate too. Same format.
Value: value=83 unit=bpm
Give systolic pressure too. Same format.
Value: value=168 unit=mmHg
